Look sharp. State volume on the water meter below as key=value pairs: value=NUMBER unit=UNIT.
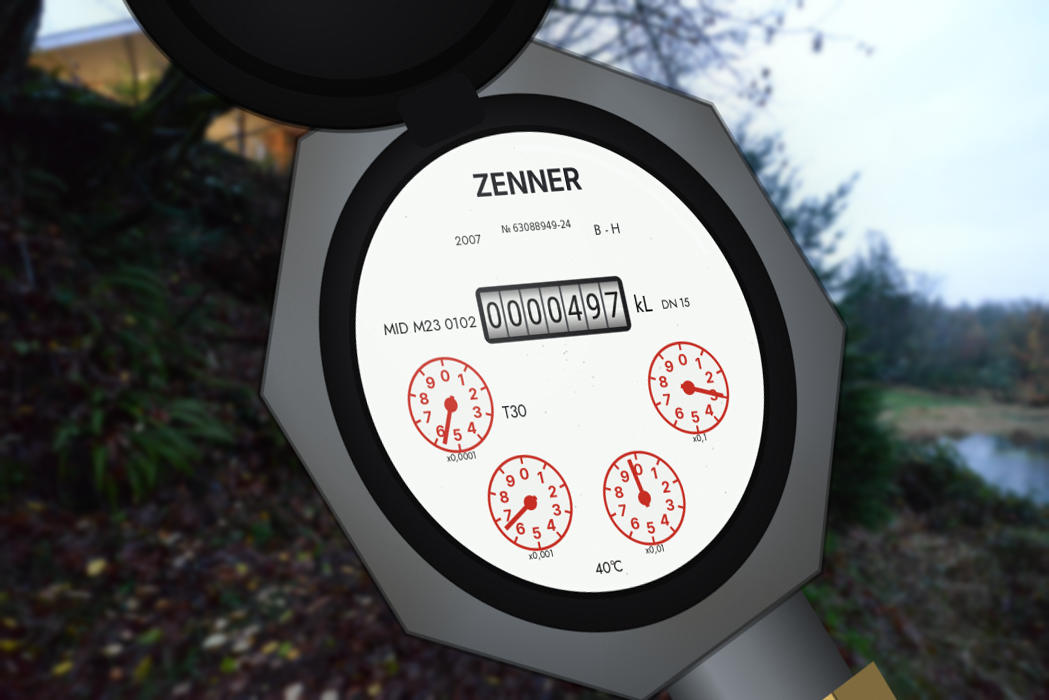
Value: value=497.2965 unit=kL
